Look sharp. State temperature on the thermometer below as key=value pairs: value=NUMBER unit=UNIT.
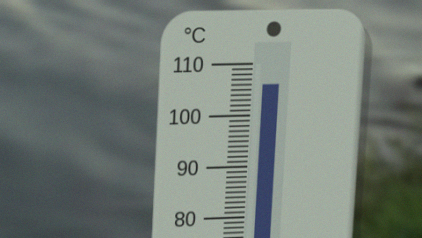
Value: value=106 unit=°C
